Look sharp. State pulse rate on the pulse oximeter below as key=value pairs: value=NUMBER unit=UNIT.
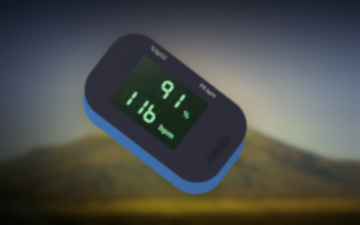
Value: value=116 unit=bpm
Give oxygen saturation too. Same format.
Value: value=91 unit=%
